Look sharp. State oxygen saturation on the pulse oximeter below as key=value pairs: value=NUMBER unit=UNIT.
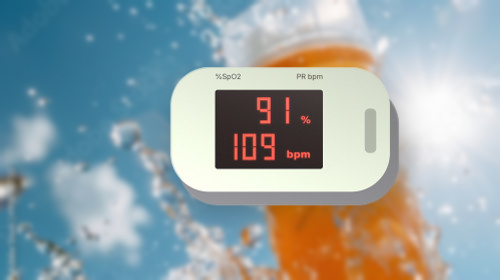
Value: value=91 unit=%
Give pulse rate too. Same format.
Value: value=109 unit=bpm
